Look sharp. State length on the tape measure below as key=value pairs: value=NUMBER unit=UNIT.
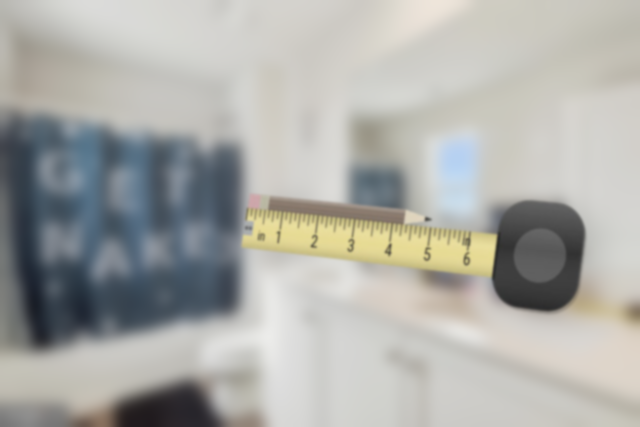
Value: value=5 unit=in
